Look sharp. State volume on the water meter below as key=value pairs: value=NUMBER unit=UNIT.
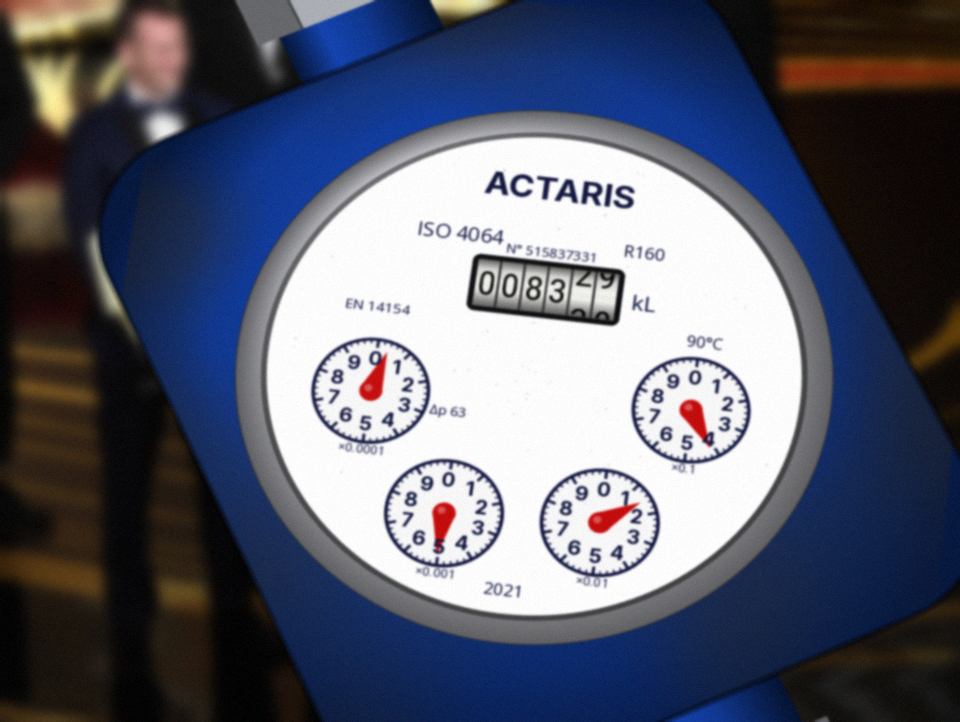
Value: value=8329.4150 unit=kL
